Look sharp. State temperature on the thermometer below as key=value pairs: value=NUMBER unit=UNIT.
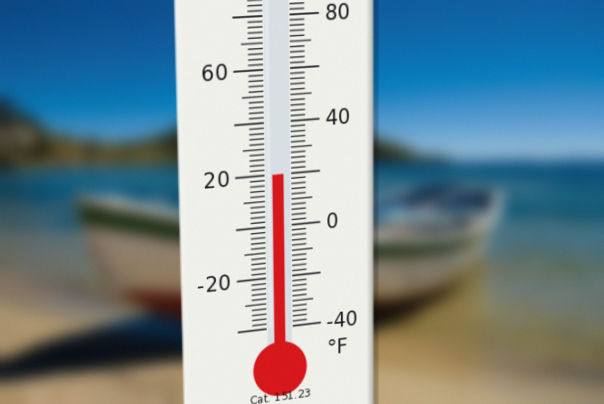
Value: value=20 unit=°F
